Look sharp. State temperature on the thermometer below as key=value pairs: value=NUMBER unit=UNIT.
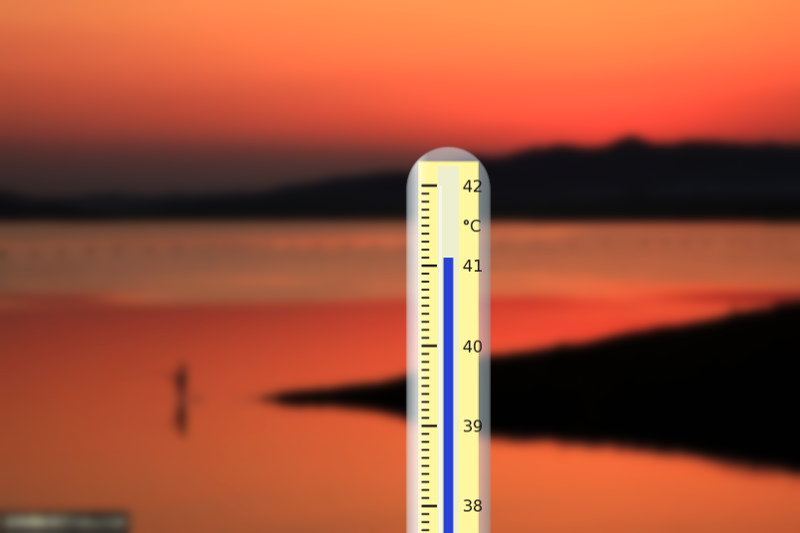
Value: value=41.1 unit=°C
